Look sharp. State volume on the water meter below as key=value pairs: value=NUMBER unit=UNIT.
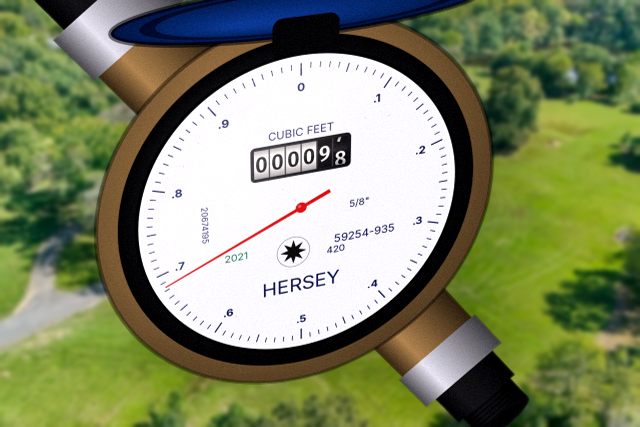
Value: value=97.68 unit=ft³
